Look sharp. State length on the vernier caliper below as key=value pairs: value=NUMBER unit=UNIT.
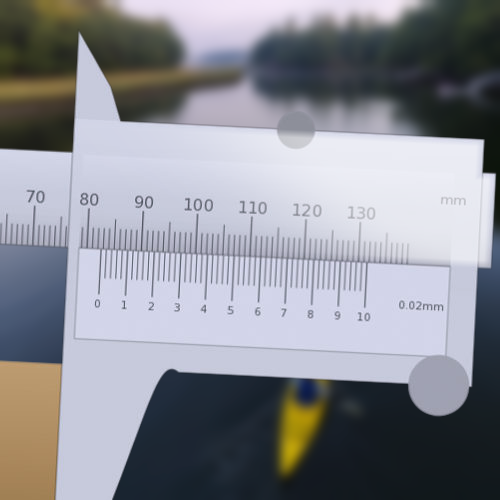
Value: value=82.6 unit=mm
